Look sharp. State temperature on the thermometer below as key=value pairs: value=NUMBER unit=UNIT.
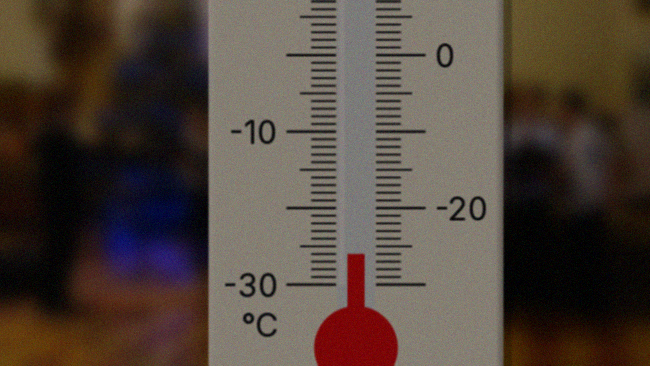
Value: value=-26 unit=°C
